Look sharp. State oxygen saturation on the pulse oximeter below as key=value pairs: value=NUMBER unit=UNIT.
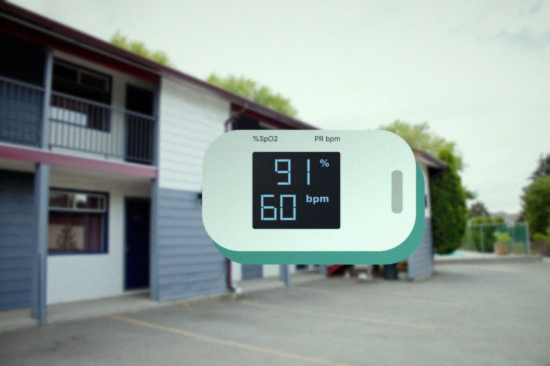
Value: value=91 unit=%
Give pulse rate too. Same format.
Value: value=60 unit=bpm
